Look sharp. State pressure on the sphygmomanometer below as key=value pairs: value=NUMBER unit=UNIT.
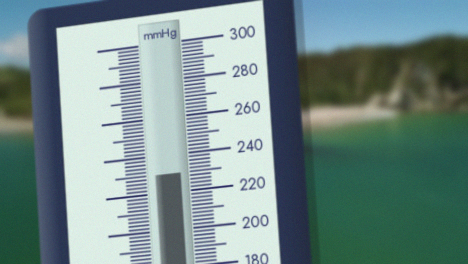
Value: value=230 unit=mmHg
